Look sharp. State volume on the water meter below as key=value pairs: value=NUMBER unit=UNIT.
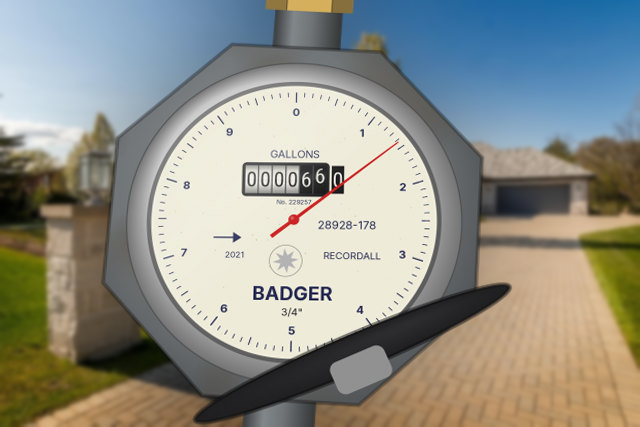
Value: value=661.4 unit=gal
